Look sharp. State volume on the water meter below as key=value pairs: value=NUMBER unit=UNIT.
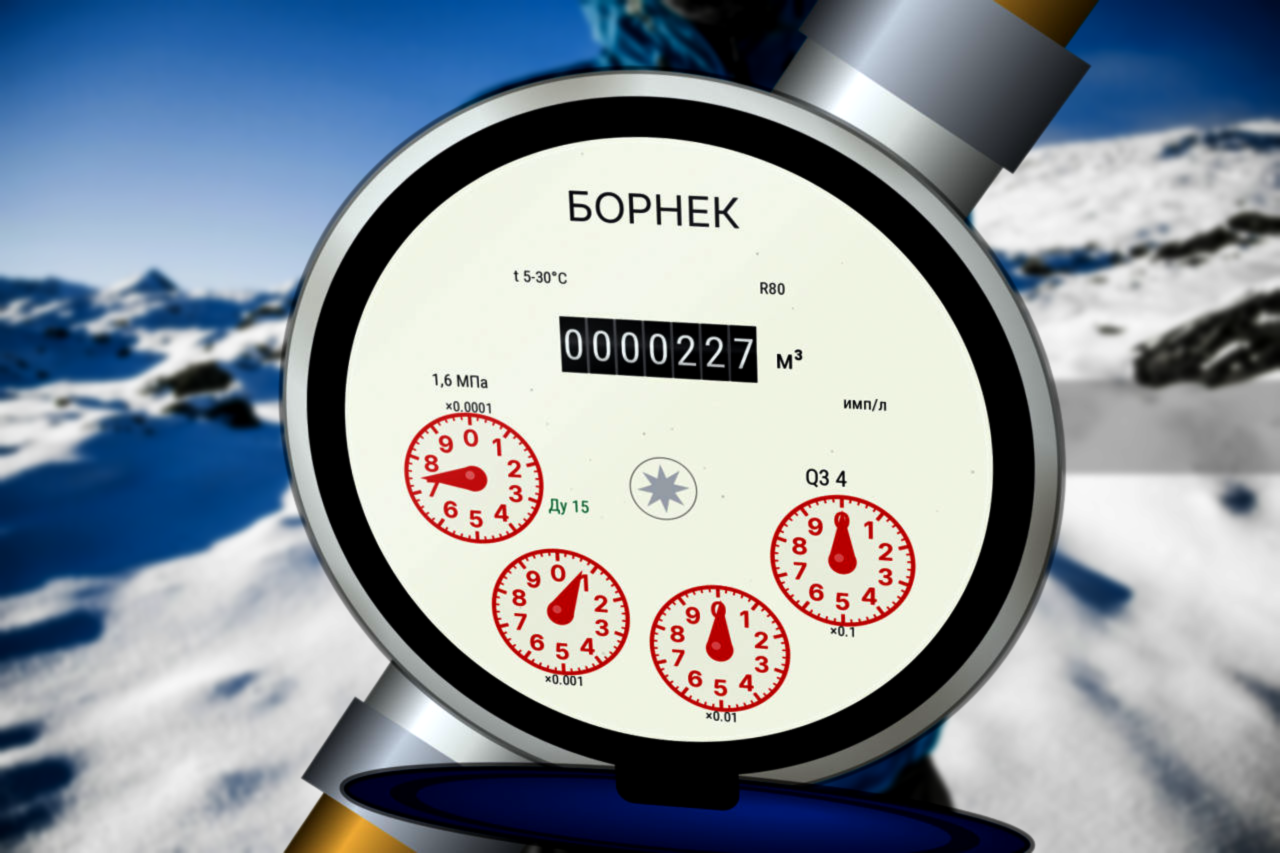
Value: value=227.0007 unit=m³
